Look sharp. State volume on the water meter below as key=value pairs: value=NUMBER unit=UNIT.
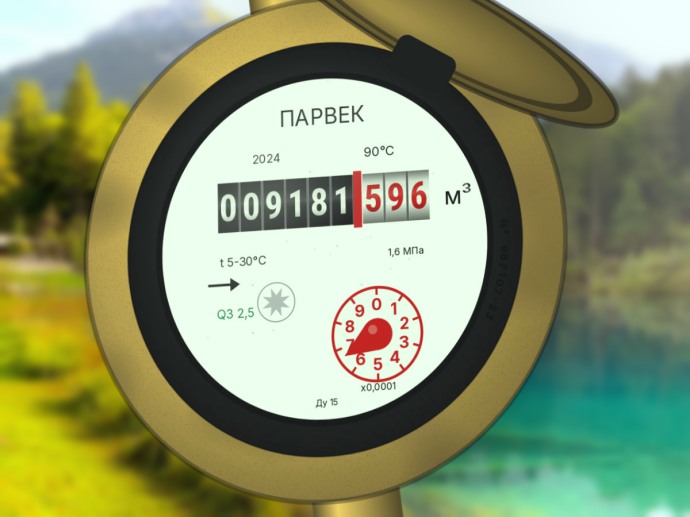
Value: value=9181.5966 unit=m³
